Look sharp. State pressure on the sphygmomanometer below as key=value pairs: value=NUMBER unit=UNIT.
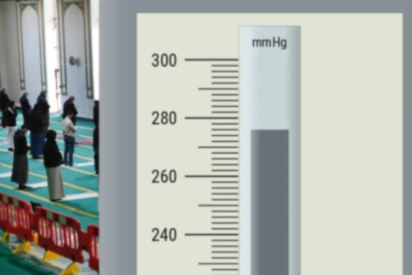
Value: value=276 unit=mmHg
